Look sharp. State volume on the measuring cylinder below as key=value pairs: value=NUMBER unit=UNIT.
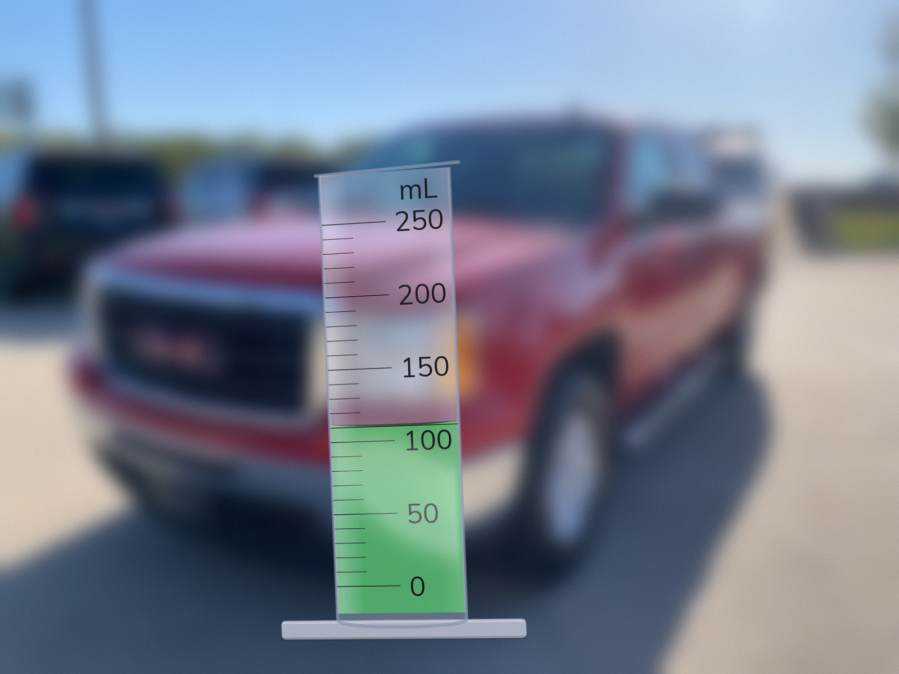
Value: value=110 unit=mL
